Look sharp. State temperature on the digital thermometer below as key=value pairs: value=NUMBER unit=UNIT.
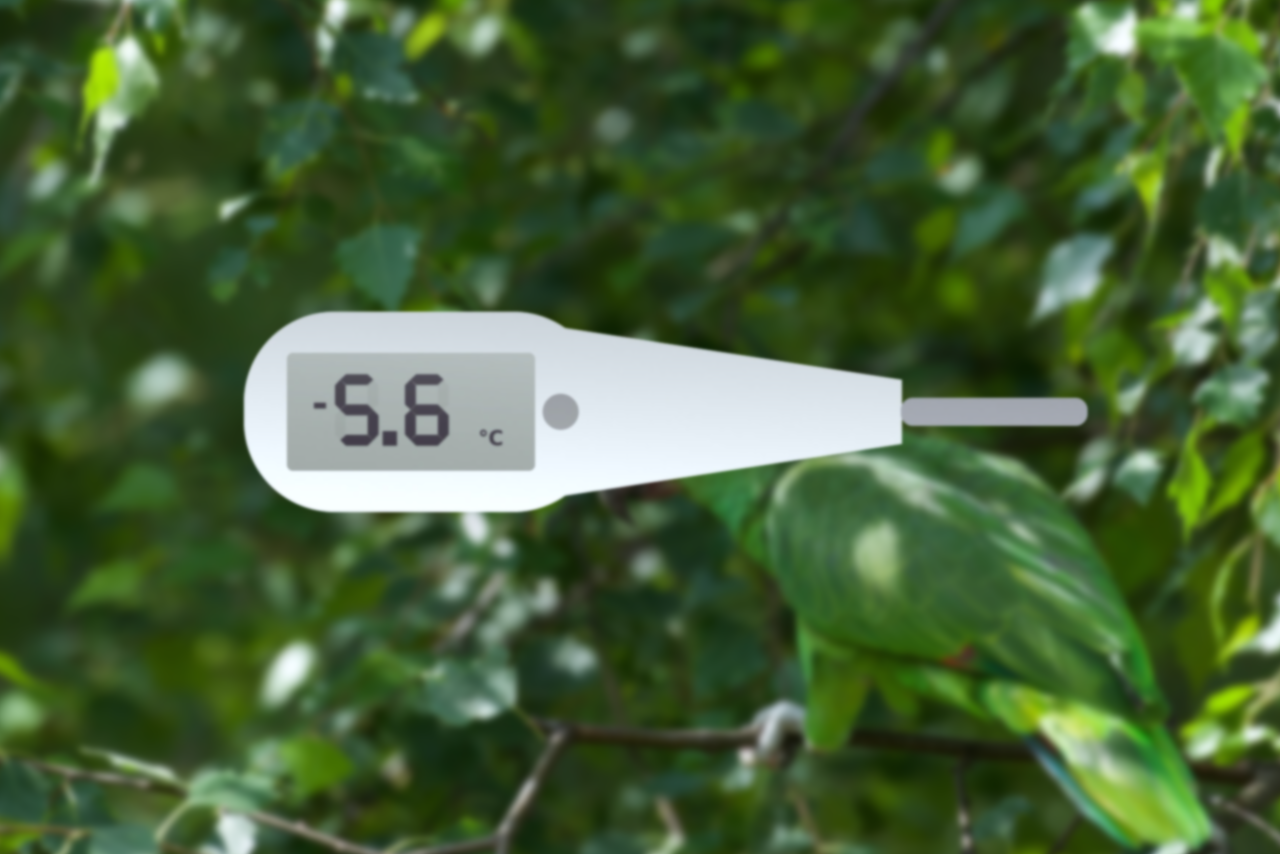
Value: value=-5.6 unit=°C
